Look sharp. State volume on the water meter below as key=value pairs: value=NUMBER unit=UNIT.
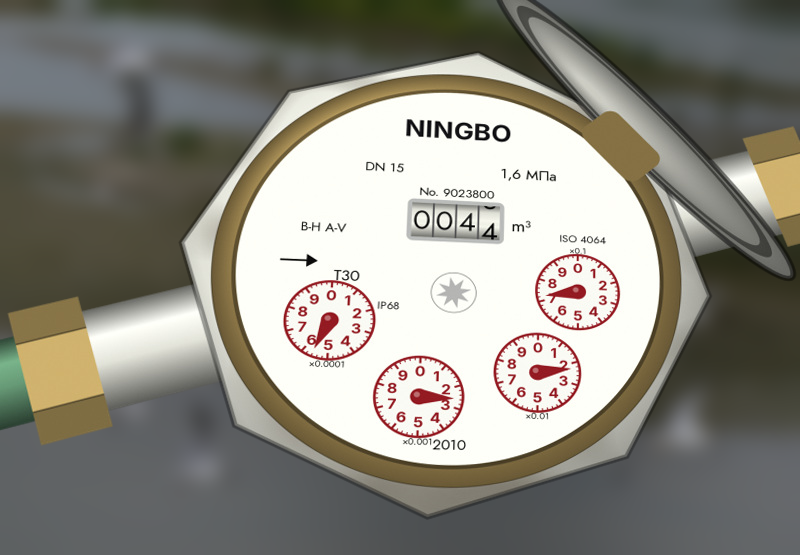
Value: value=43.7225 unit=m³
